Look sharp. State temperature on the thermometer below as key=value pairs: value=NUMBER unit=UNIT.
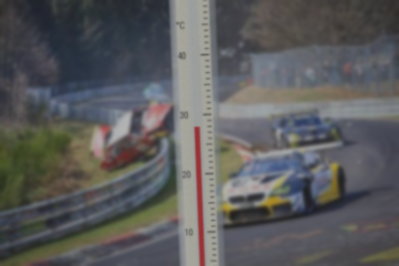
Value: value=28 unit=°C
